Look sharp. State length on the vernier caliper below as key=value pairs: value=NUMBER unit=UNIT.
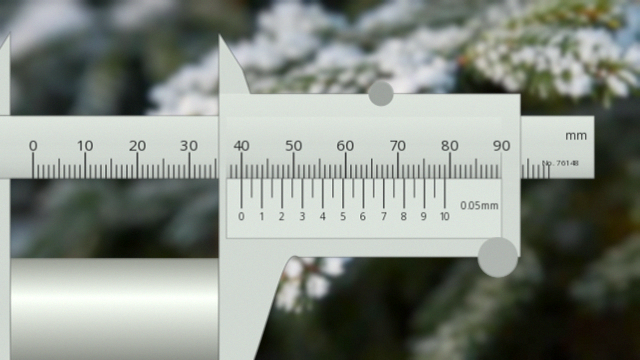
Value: value=40.0 unit=mm
